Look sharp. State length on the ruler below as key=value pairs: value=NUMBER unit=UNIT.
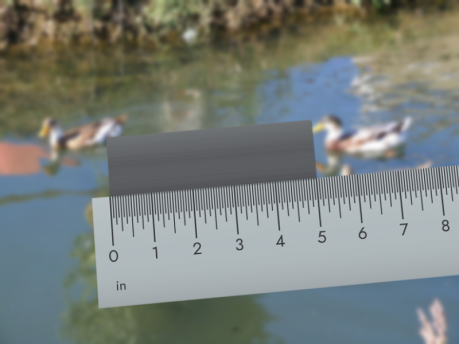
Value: value=5 unit=in
